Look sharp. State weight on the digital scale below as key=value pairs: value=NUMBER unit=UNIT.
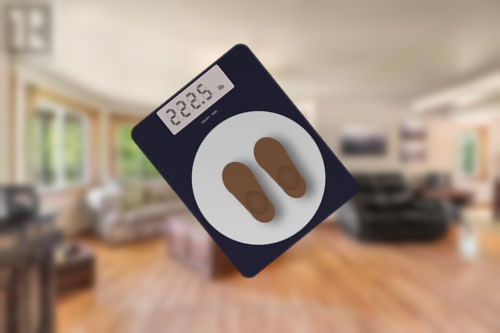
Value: value=222.5 unit=lb
